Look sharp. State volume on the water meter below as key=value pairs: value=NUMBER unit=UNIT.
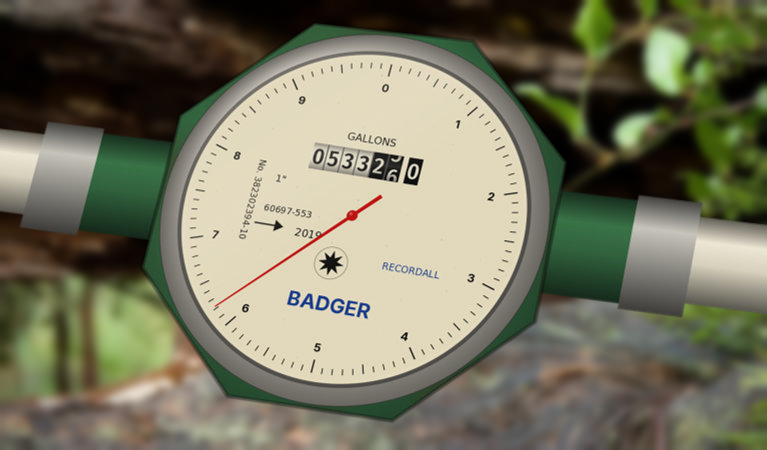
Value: value=533256.2 unit=gal
